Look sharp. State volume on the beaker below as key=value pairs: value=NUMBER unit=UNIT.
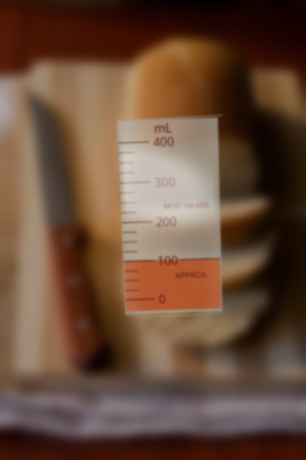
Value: value=100 unit=mL
